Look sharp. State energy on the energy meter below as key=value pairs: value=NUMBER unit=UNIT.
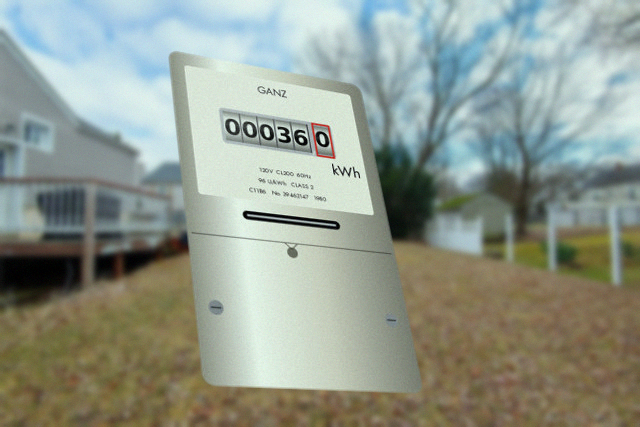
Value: value=36.0 unit=kWh
